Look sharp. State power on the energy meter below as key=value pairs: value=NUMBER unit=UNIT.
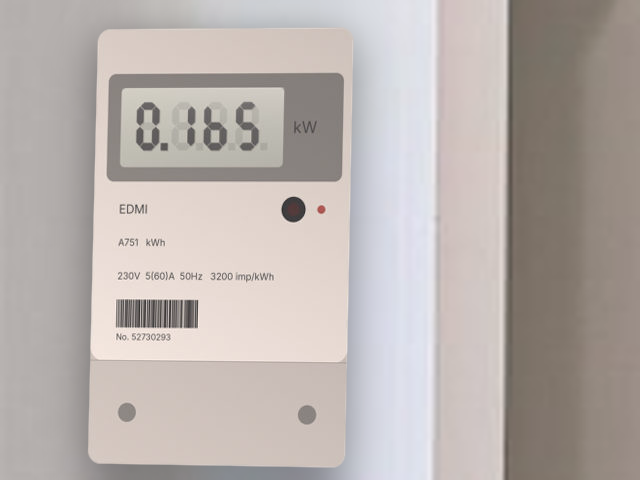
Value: value=0.165 unit=kW
